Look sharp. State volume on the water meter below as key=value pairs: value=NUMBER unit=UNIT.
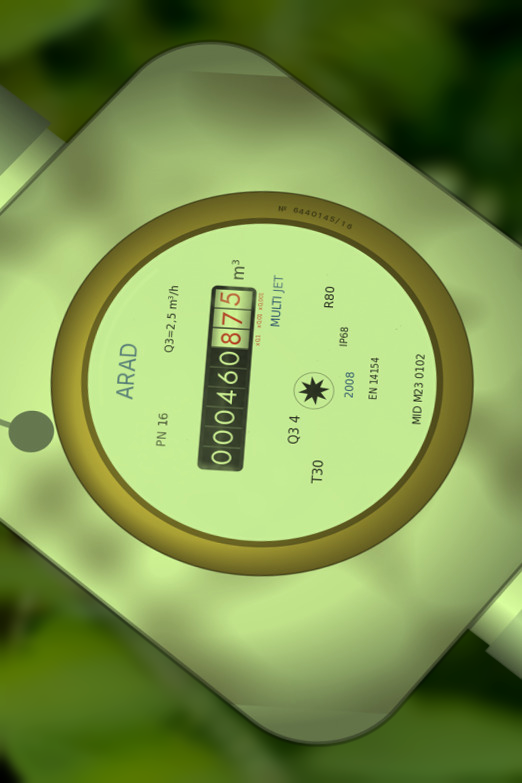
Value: value=460.875 unit=m³
